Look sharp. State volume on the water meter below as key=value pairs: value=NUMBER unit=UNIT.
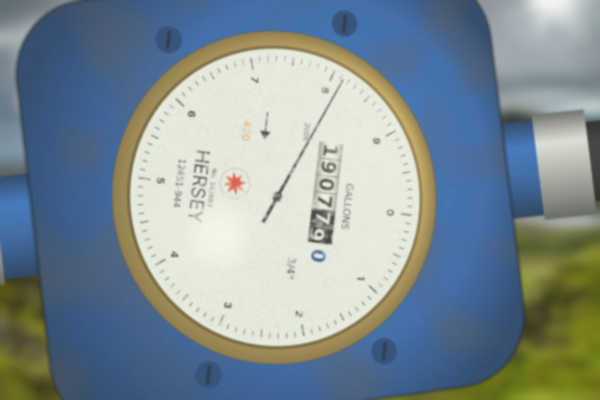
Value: value=1907788.1 unit=gal
